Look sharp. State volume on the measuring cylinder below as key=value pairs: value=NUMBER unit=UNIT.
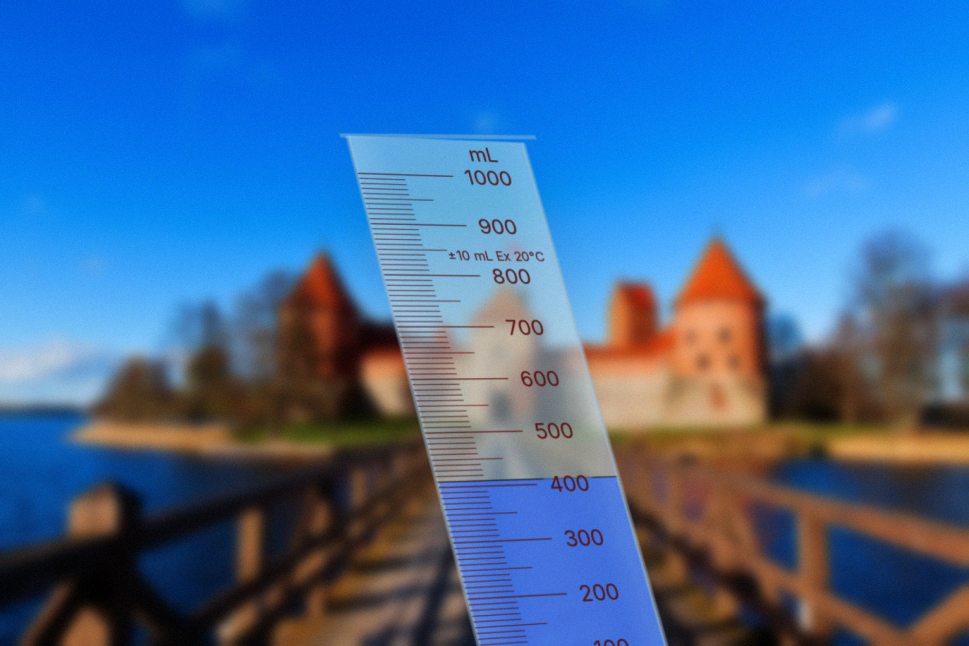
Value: value=410 unit=mL
